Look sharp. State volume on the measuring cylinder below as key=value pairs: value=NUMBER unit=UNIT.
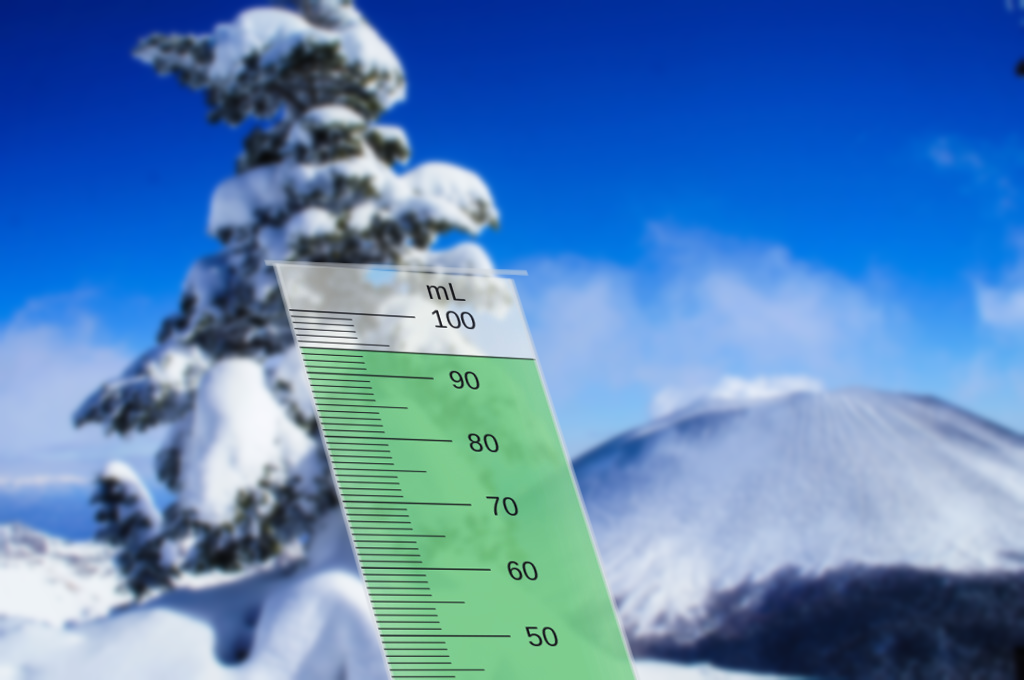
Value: value=94 unit=mL
